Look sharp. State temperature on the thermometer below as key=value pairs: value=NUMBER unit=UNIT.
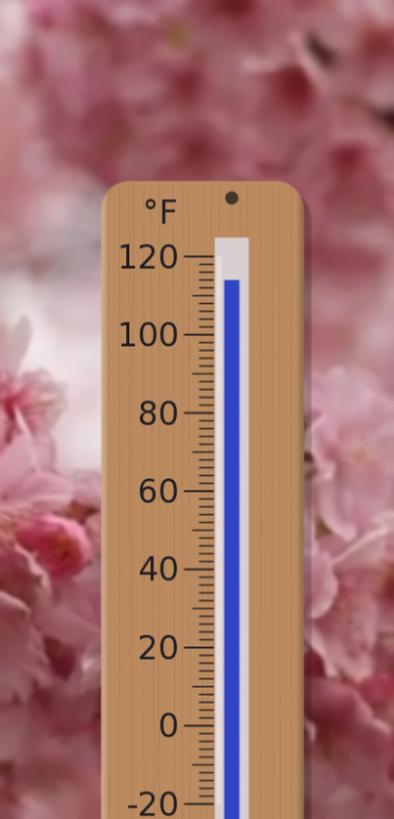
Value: value=114 unit=°F
